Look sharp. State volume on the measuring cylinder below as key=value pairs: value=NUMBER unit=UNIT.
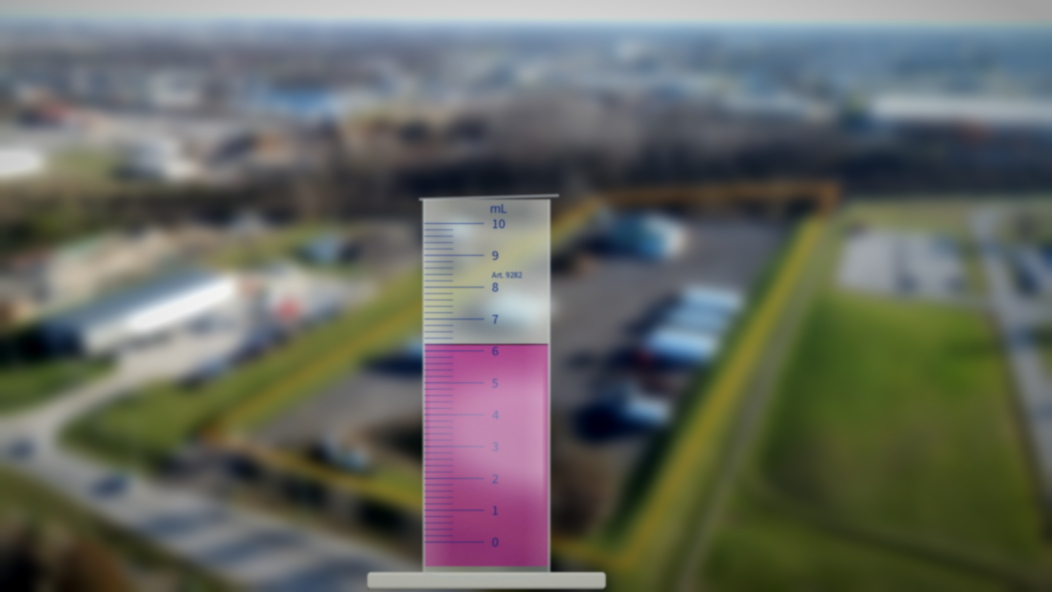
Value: value=6.2 unit=mL
